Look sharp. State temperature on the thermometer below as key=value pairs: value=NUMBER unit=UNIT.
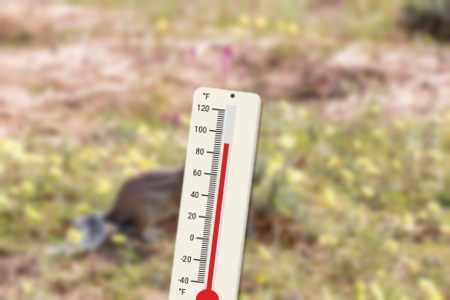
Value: value=90 unit=°F
